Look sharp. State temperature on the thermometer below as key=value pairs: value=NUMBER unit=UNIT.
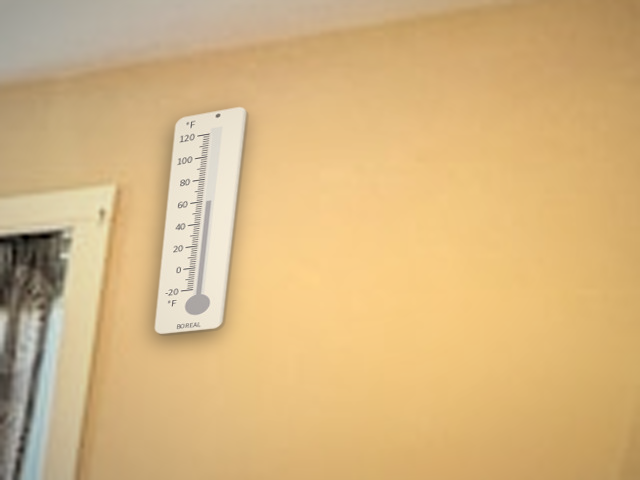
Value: value=60 unit=°F
